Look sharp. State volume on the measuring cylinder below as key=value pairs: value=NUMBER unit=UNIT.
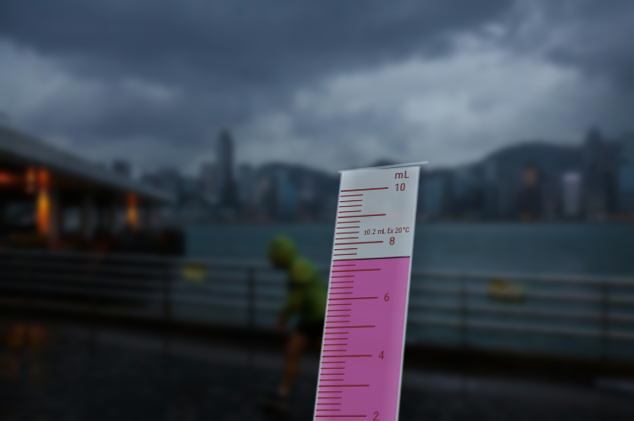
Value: value=7.4 unit=mL
